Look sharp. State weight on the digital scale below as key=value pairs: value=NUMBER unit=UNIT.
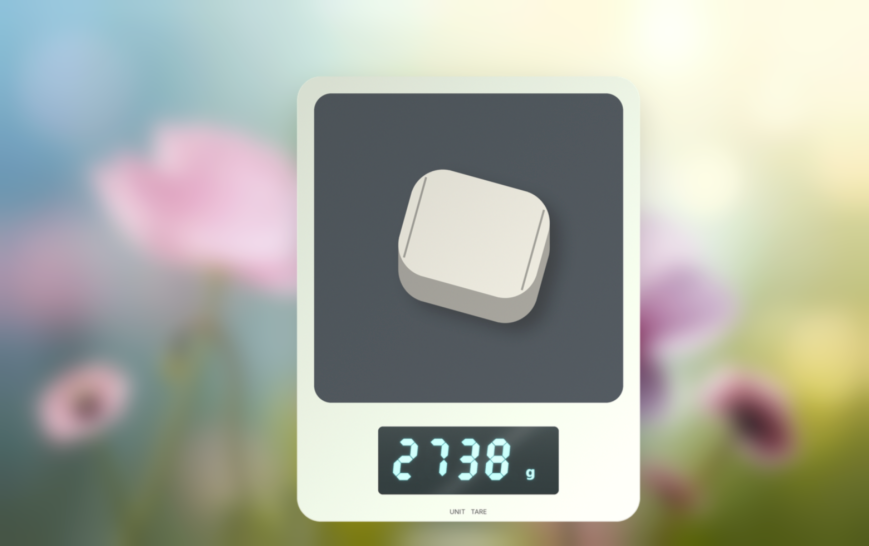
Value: value=2738 unit=g
